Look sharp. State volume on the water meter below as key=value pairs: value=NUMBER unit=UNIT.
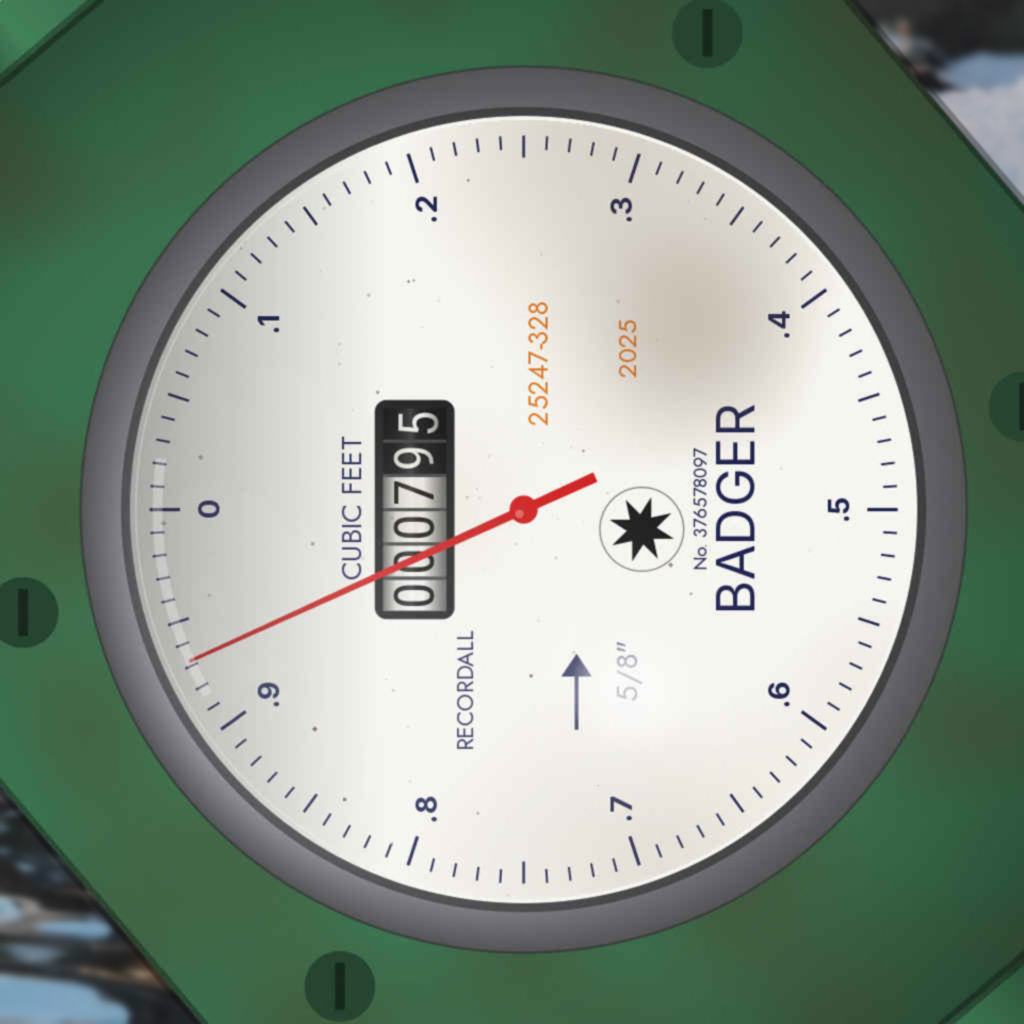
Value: value=794.93 unit=ft³
